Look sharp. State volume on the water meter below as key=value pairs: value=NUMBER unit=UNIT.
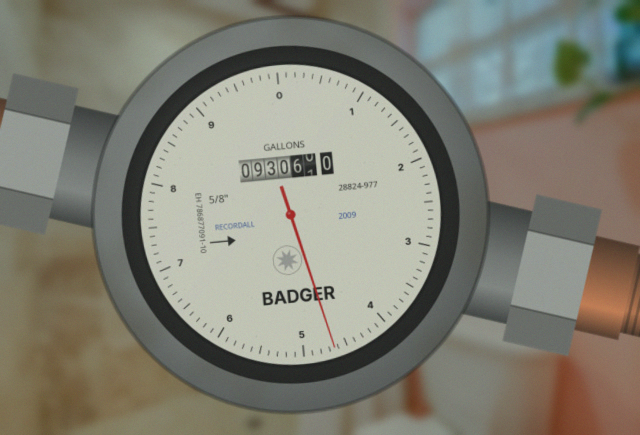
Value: value=930604.6 unit=gal
